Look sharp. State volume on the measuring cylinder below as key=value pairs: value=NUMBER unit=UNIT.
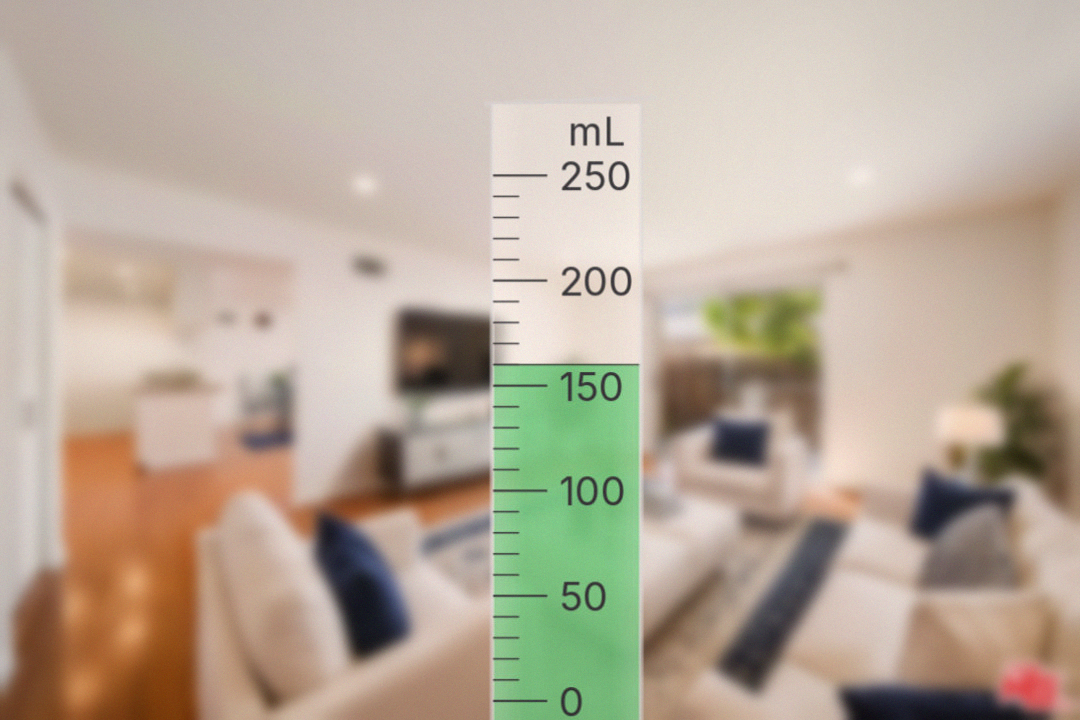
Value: value=160 unit=mL
